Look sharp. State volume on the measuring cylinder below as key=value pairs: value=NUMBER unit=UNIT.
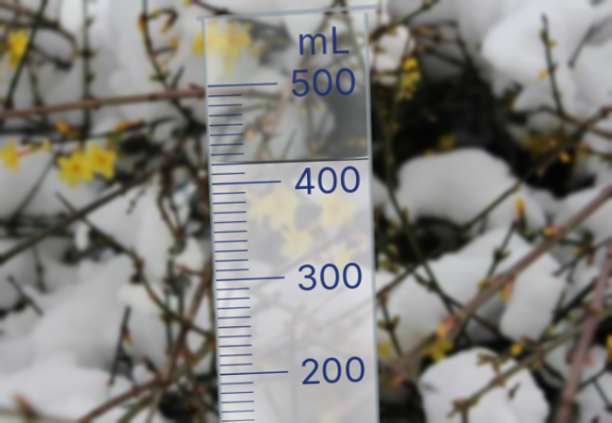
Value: value=420 unit=mL
